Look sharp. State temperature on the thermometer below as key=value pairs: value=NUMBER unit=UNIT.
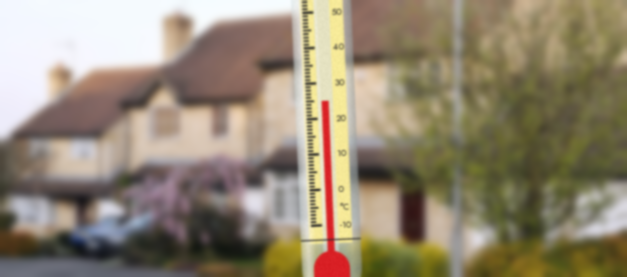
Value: value=25 unit=°C
